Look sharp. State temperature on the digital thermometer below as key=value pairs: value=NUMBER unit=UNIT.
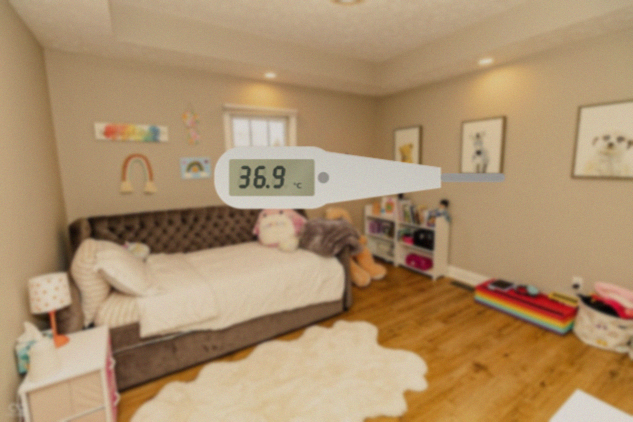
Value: value=36.9 unit=°C
